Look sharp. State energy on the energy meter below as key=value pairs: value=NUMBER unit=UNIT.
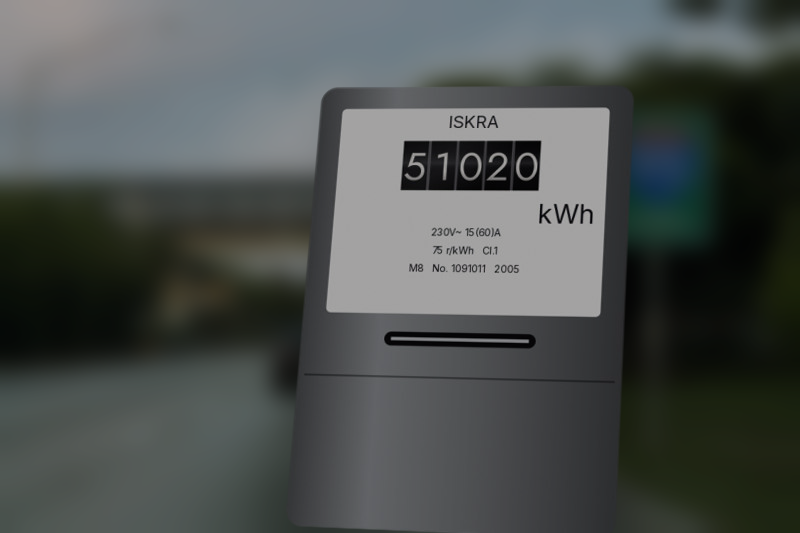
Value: value=51020 unit=kWh
